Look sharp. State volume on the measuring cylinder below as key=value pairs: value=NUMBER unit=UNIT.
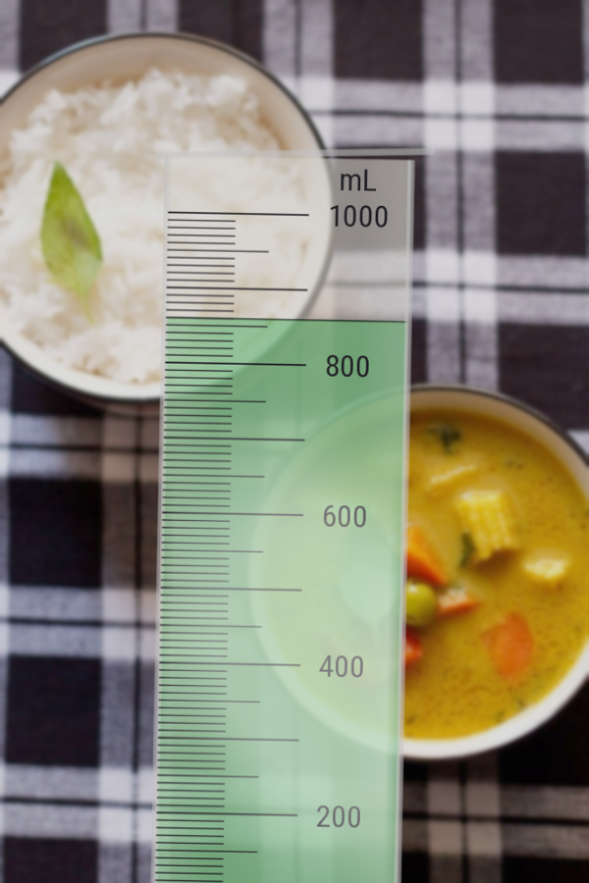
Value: value=860 unit=mL
